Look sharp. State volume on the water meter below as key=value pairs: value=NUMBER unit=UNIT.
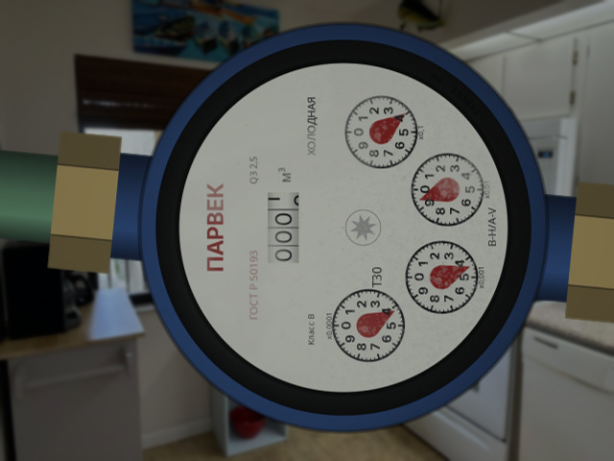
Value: value=1.3944 unit=m³
